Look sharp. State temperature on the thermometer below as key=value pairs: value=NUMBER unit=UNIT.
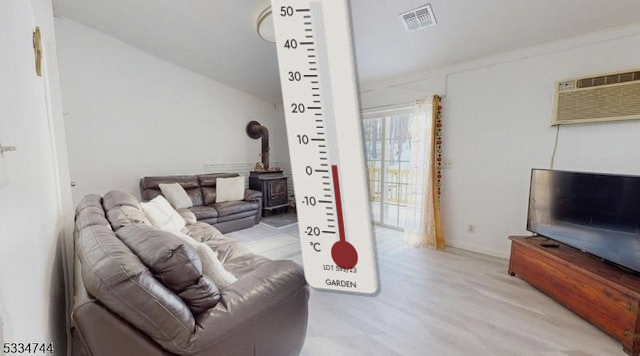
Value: value=2 unit=°C
